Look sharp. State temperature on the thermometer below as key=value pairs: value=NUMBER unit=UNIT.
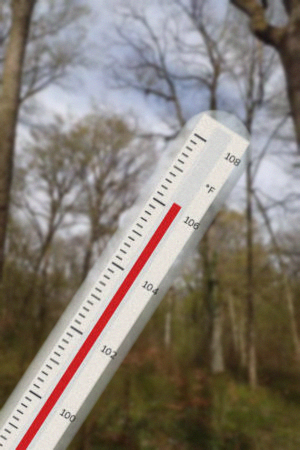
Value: value=106.2 unit=°F
